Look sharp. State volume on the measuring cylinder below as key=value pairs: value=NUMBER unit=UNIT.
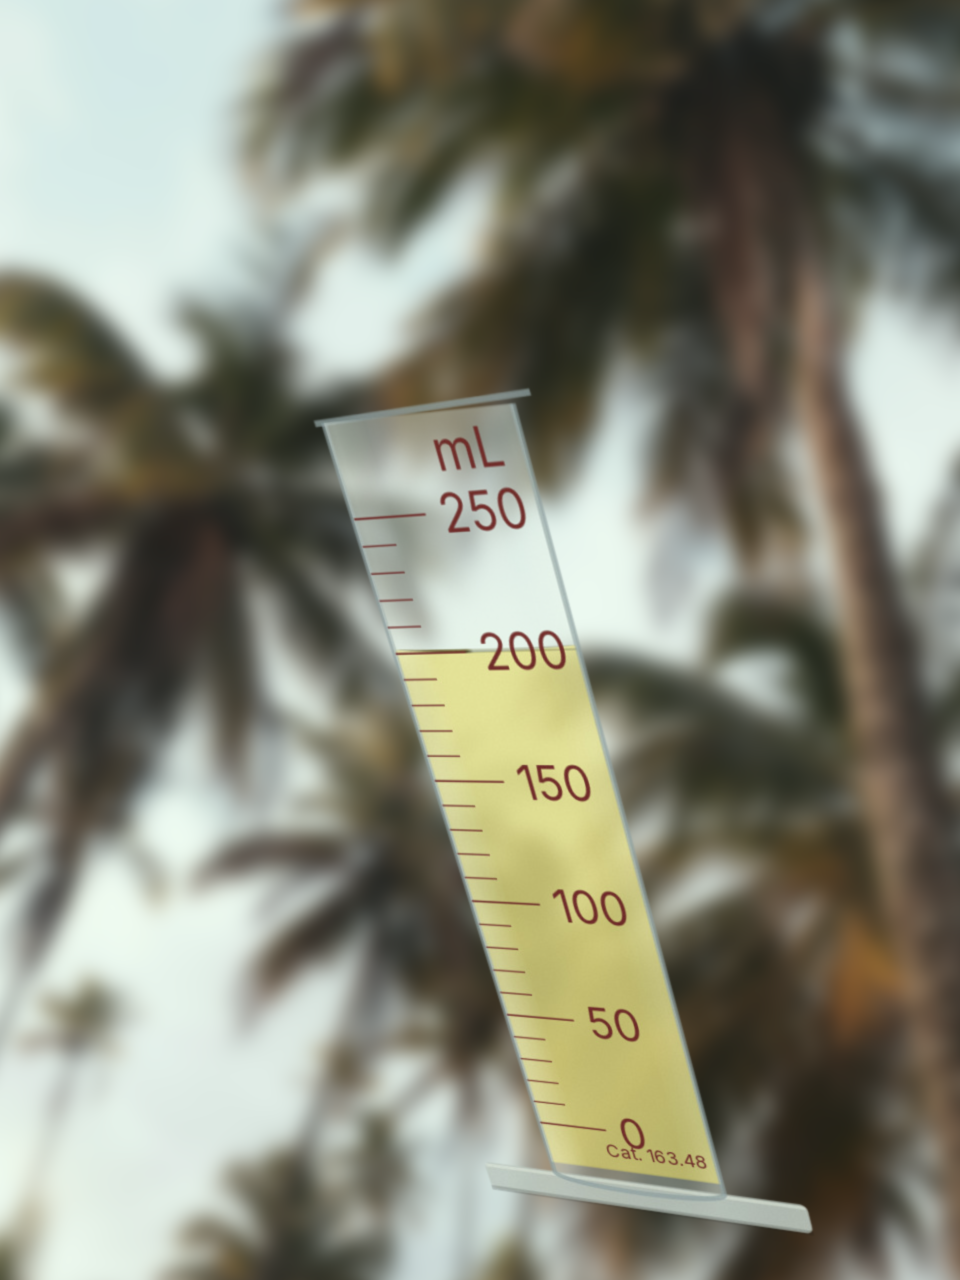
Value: value=200 unit=mL
